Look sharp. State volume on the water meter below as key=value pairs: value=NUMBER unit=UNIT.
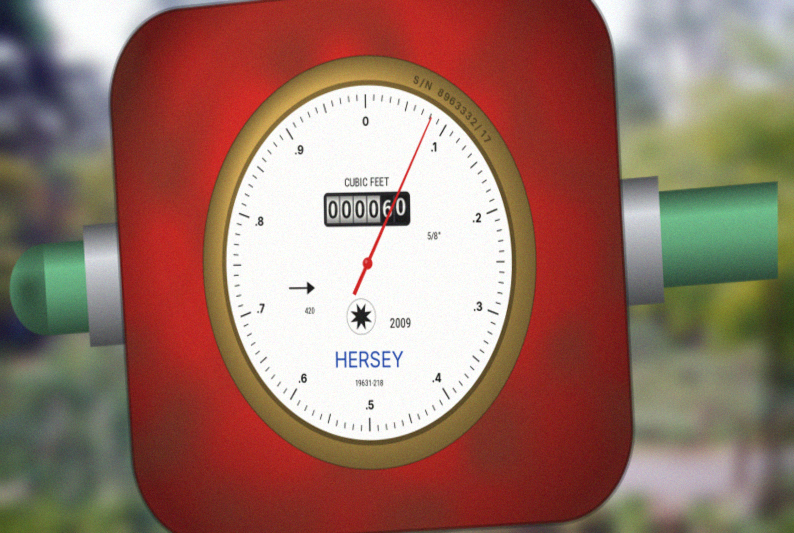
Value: value=60.08 unit=ft³
